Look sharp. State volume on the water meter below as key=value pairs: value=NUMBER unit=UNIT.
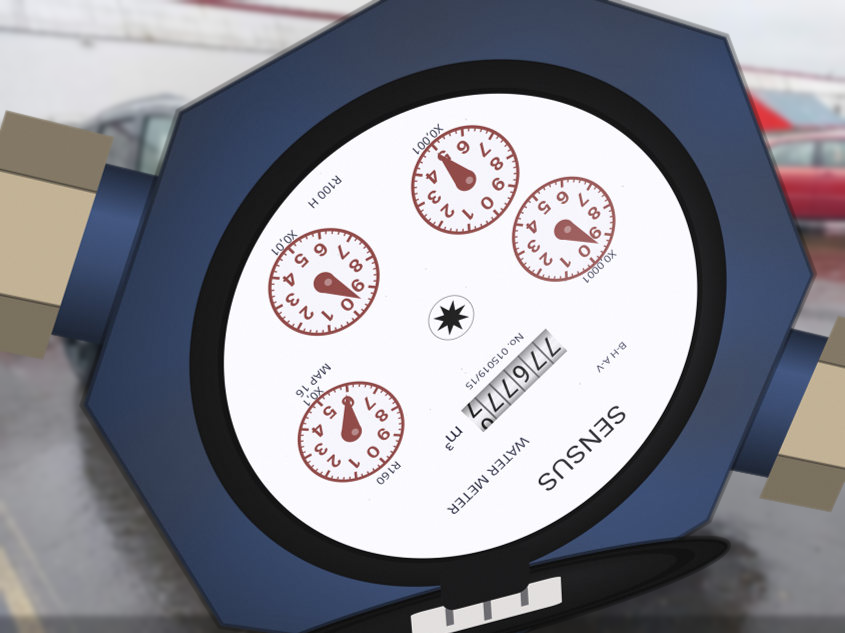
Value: value=776776.5949 unit=m³
